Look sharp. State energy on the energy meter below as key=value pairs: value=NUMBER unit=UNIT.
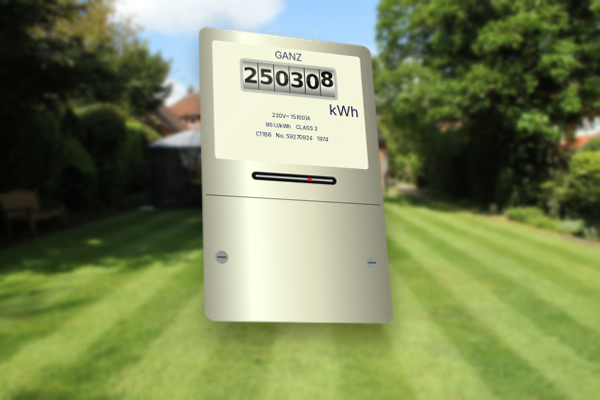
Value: value=250308 unit=kWh
